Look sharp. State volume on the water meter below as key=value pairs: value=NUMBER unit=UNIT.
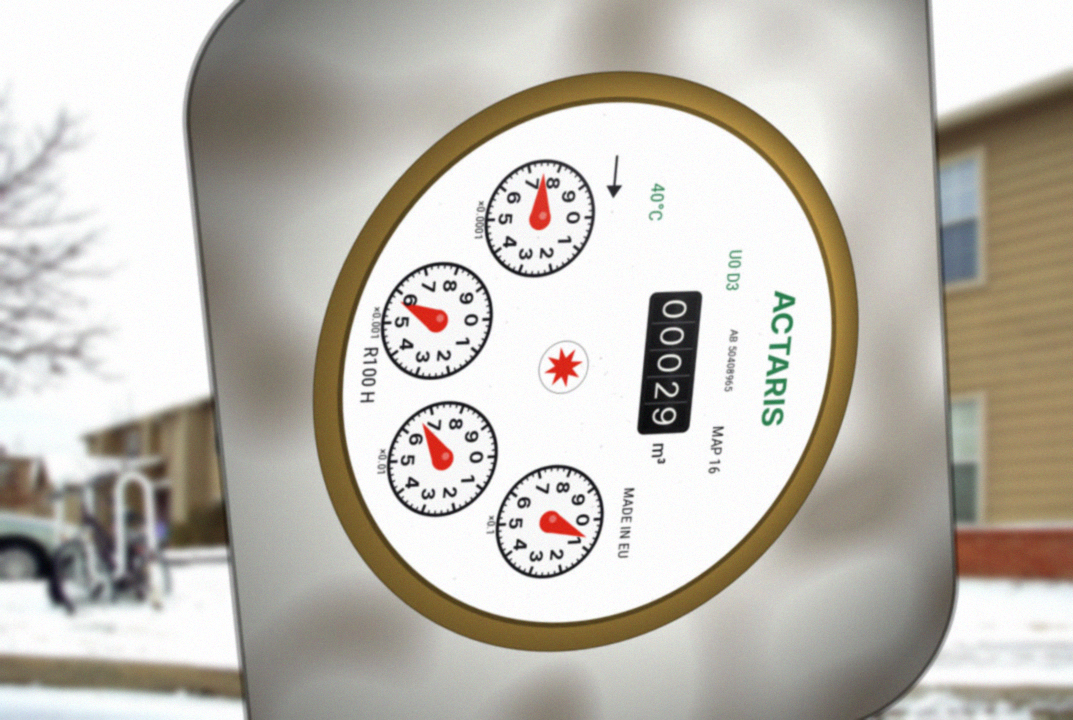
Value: value=29.0657 unit=m³
